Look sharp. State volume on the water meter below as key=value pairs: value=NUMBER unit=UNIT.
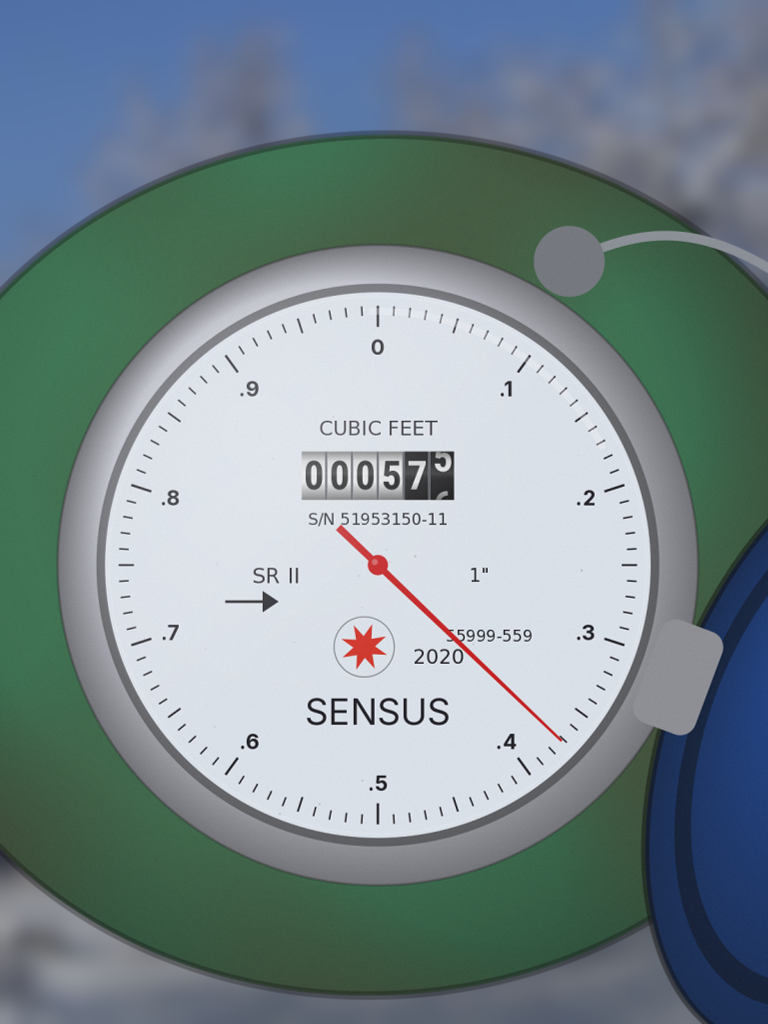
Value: value=575.37 unit=ft³
